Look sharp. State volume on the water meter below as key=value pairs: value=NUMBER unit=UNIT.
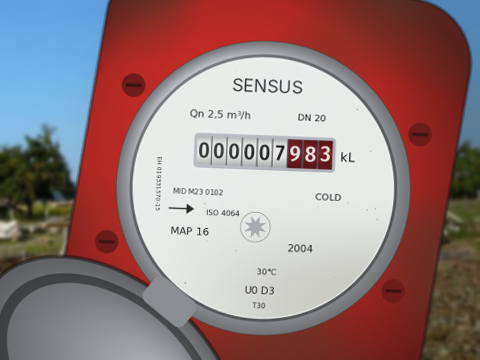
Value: value=7.983 unit=kL
